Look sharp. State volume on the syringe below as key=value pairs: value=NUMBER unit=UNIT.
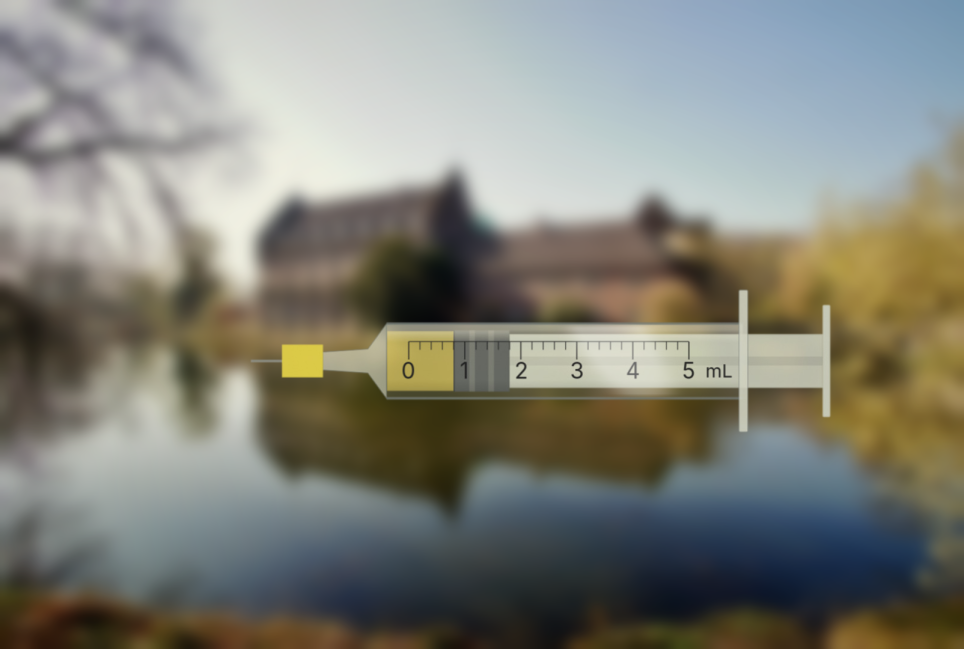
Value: value=0.8 unit=mL
